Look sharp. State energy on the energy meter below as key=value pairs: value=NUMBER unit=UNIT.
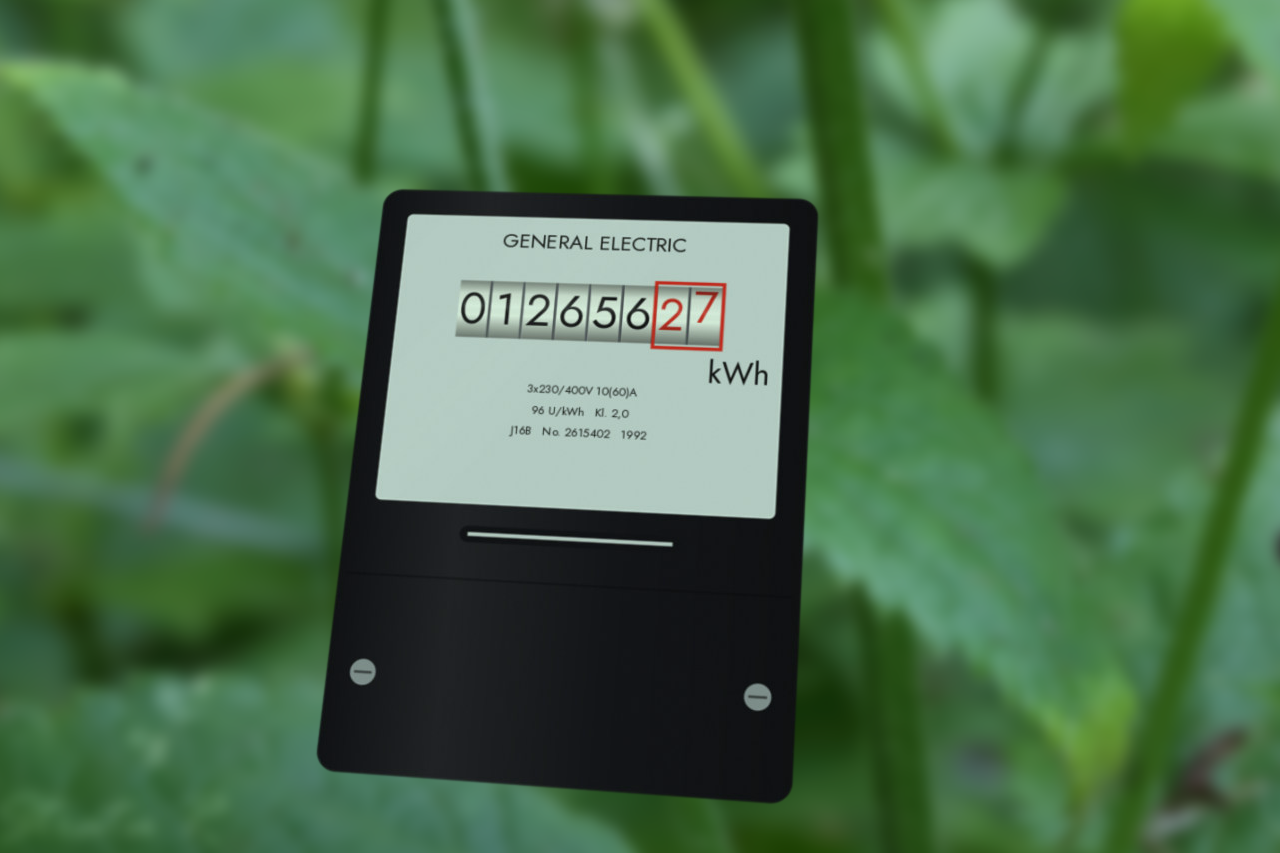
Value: value=12656.27 unit=kWh
